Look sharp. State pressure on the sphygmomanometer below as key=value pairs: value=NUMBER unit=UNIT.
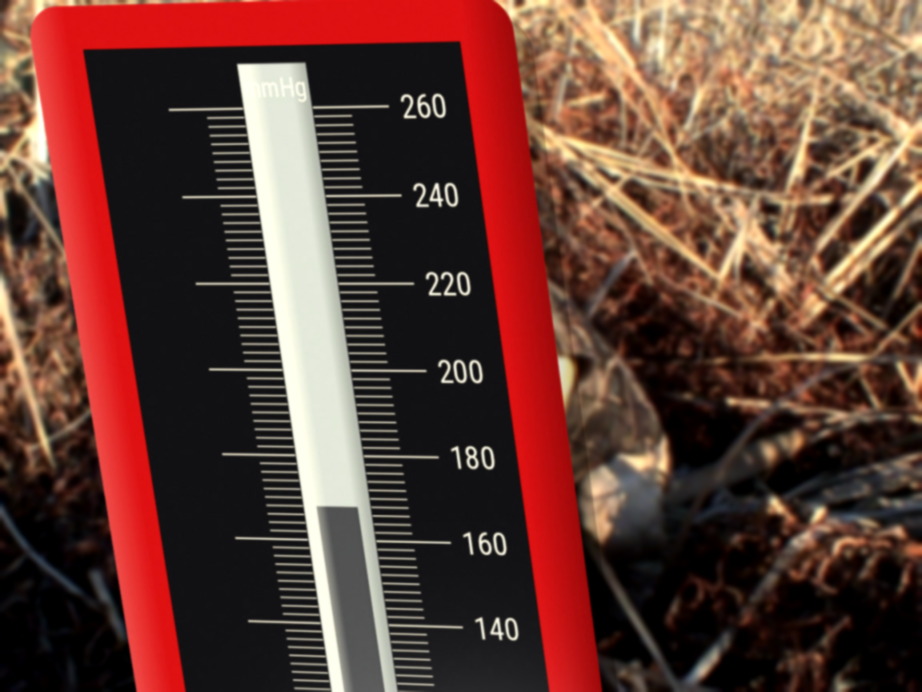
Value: value=168 unit=mmHg
